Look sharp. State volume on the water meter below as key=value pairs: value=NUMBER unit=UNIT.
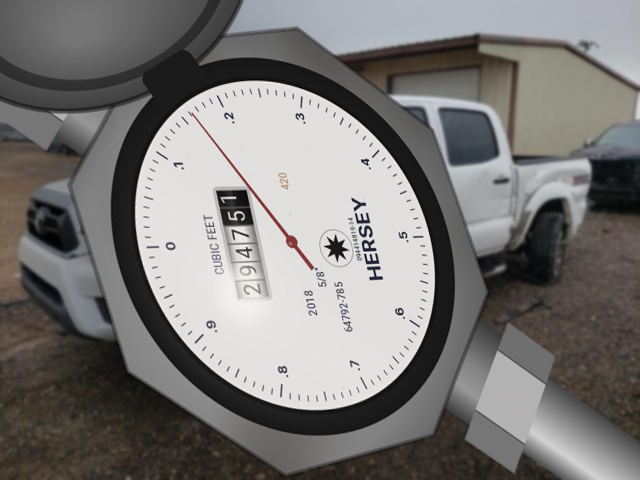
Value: value=294751.16 unit=ft³
